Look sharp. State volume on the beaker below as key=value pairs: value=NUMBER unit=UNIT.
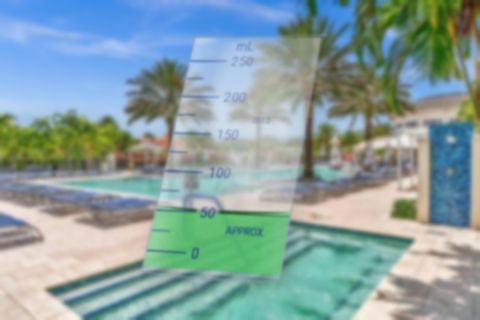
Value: value=50 unit=mL
